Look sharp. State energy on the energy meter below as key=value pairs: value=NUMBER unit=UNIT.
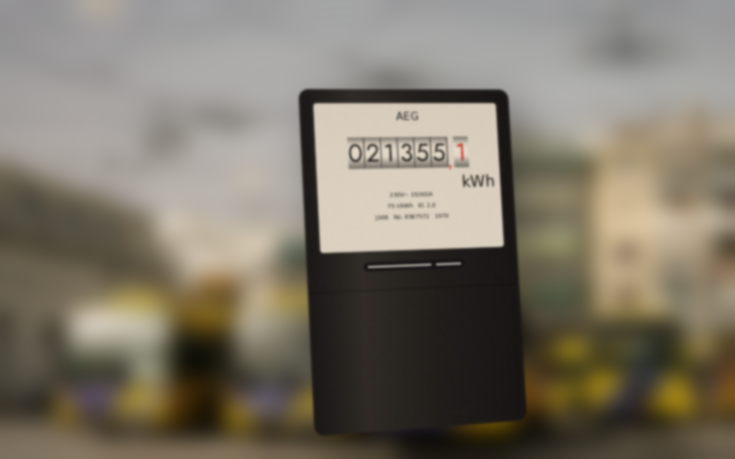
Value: value=21355.1 unit=kWh
